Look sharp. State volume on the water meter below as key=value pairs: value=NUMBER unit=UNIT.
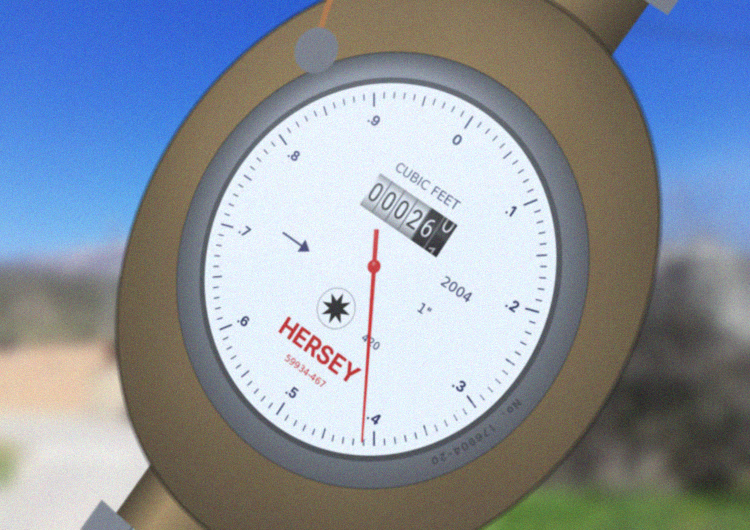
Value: value=260.41 unit=ft³
